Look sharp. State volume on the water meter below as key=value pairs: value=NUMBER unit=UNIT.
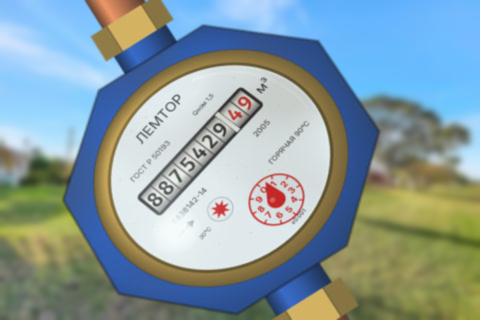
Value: value=8875429.490 unit=m³
